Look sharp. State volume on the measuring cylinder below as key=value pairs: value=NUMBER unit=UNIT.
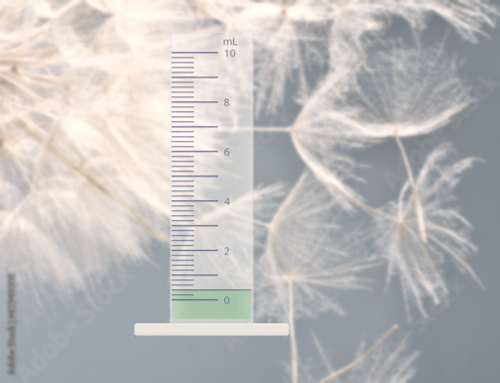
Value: value=0.4 unit=mL
